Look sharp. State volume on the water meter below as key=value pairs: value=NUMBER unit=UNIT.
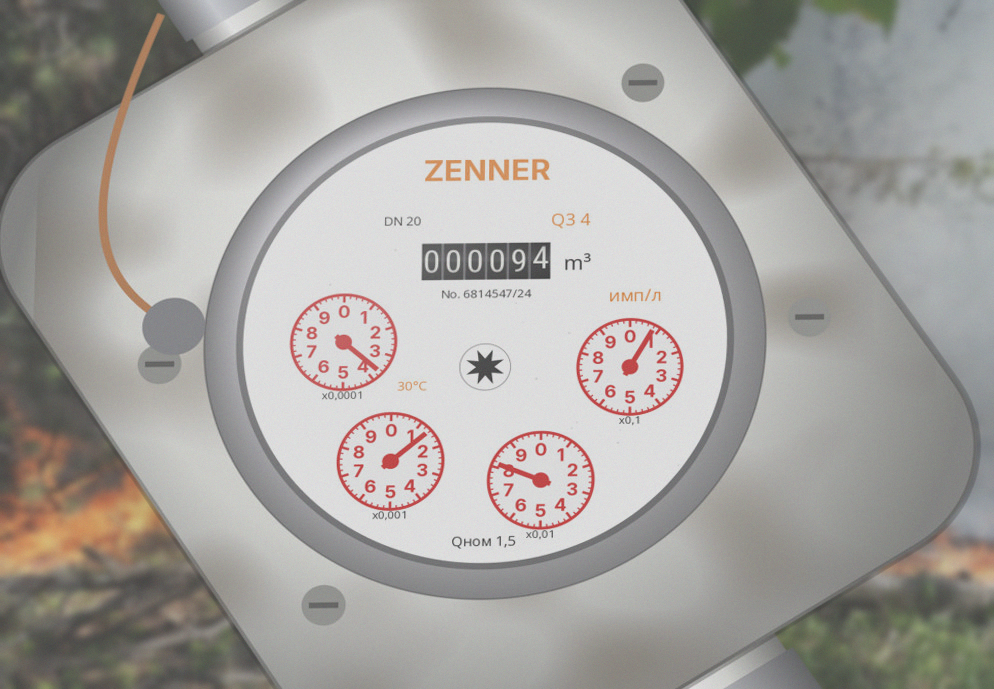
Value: value=94.0813 unit=m³
